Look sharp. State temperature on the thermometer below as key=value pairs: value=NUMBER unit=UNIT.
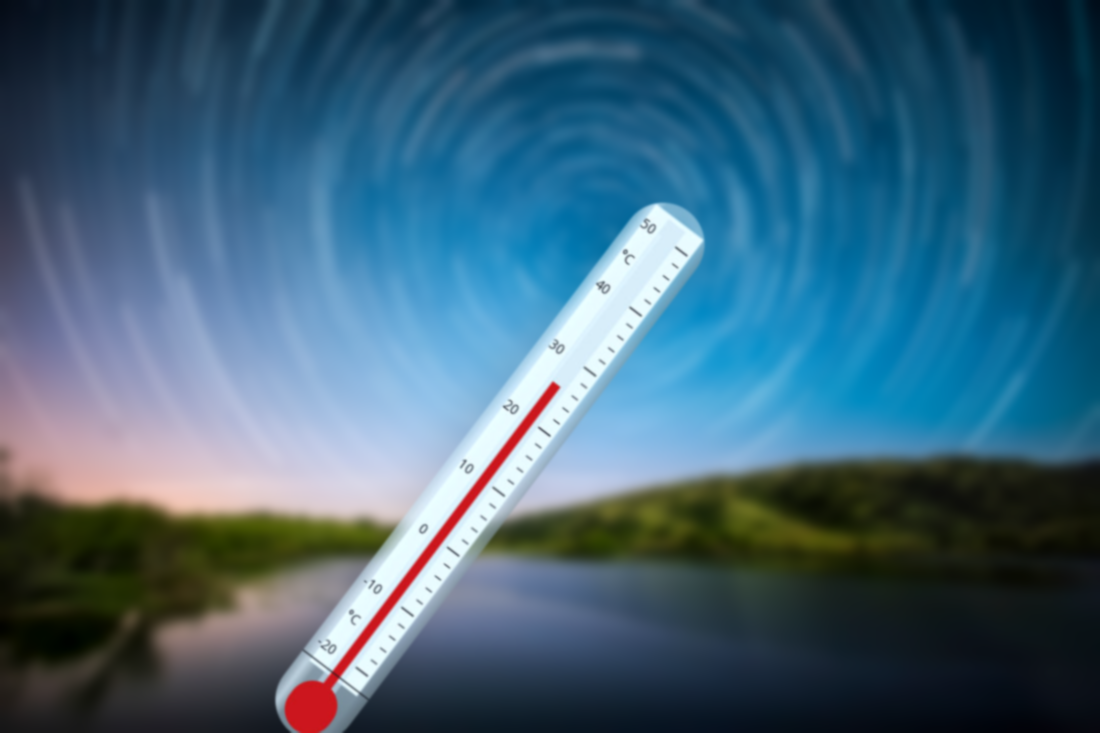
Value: value=26 unit=°C
